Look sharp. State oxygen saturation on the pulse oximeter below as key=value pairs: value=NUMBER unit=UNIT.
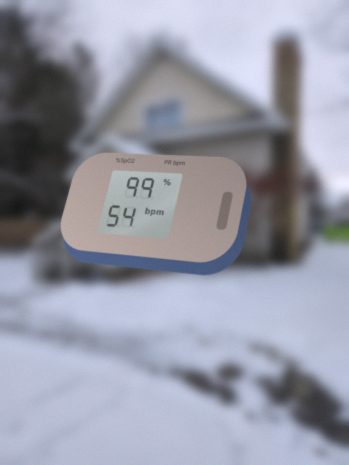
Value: value=99 unit=%
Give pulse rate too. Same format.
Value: value=54 unit=bpm
